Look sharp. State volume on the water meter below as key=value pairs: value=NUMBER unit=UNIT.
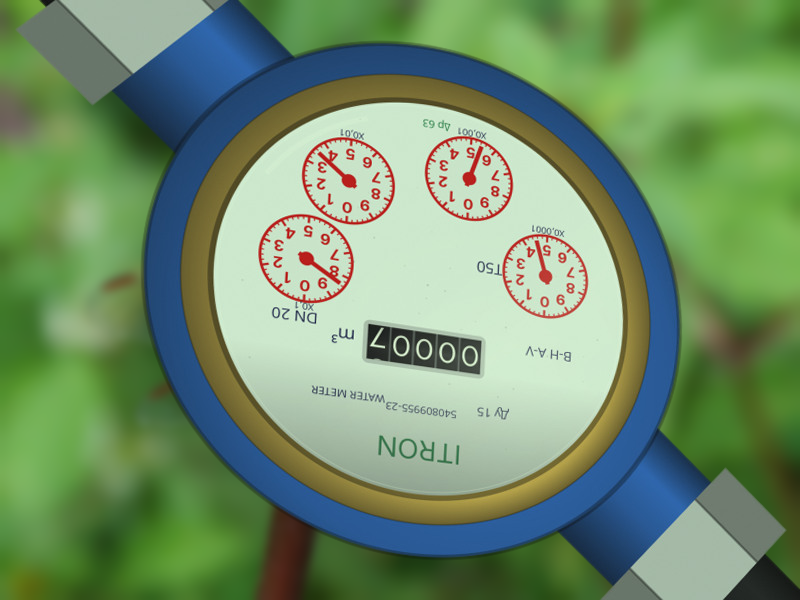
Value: value=6.8354 unit=m³
